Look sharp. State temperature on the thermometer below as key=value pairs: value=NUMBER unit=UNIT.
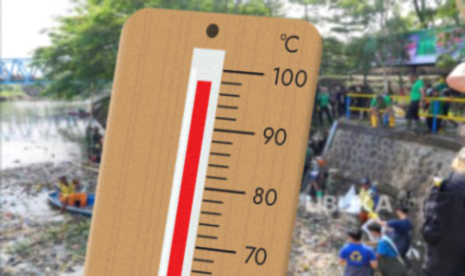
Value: value=98 unit=°C
